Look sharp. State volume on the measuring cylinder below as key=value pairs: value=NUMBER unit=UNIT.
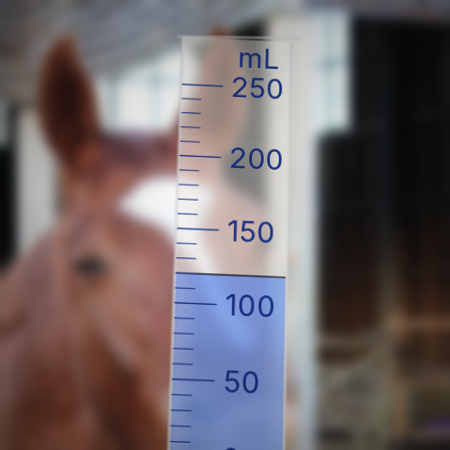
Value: value=120 unit=mL
